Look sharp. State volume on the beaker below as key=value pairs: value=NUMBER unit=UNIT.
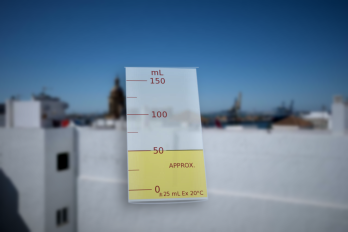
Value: value=50 unit=mL
